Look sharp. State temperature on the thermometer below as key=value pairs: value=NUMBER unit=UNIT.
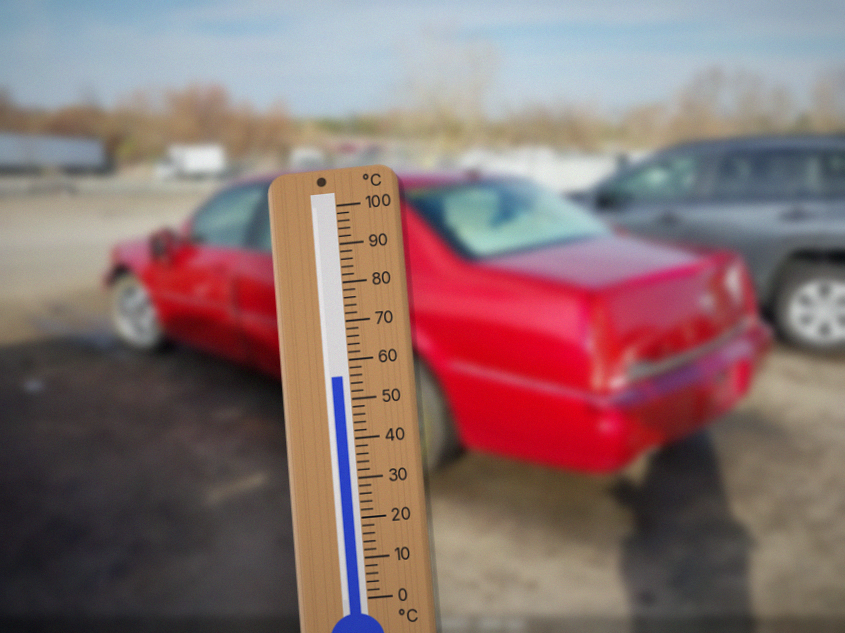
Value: value=56 unit=°C
